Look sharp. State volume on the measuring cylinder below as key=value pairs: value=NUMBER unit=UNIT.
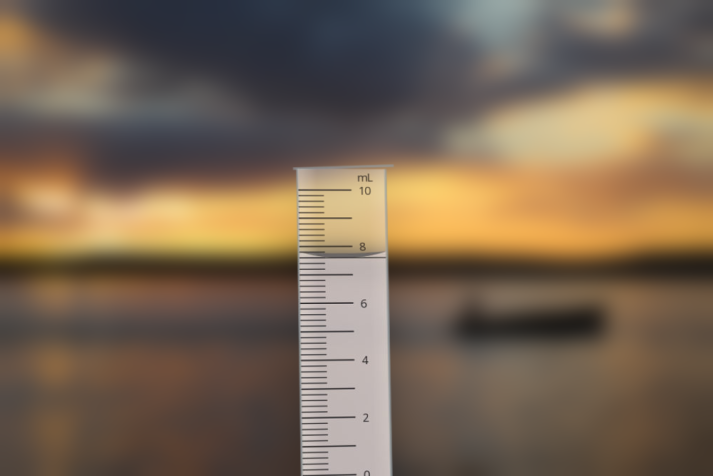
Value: value=7.6 unit=mL
